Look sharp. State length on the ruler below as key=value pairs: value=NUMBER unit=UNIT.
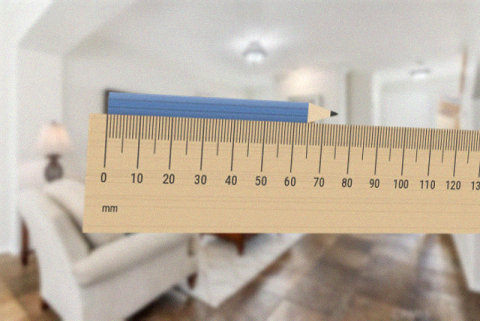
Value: value=75 unit=mm
